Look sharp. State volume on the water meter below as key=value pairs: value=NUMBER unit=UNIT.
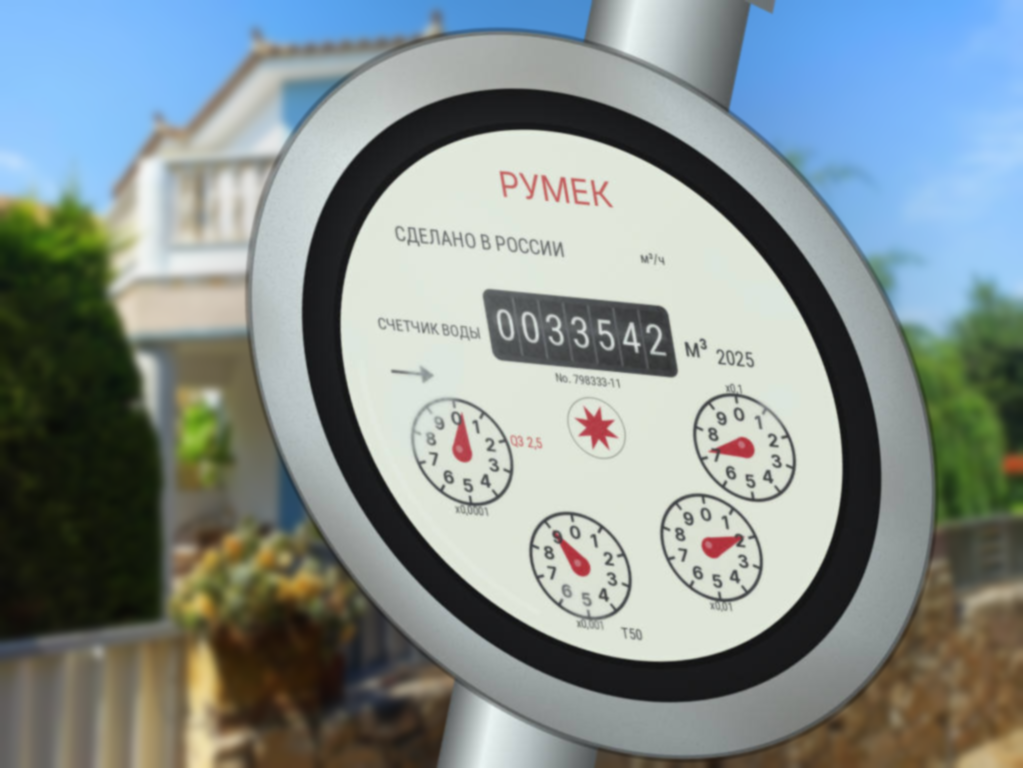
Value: value=33542.7190 unit=m³
